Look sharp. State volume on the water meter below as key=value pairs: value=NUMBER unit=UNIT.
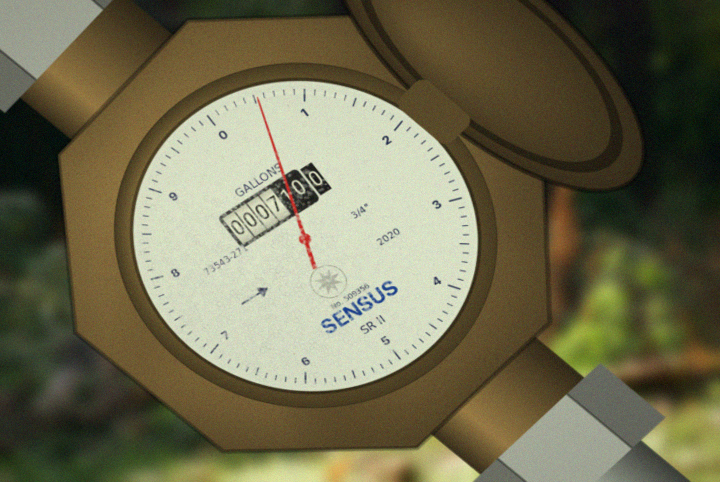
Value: value=7100.5 unit=gal
